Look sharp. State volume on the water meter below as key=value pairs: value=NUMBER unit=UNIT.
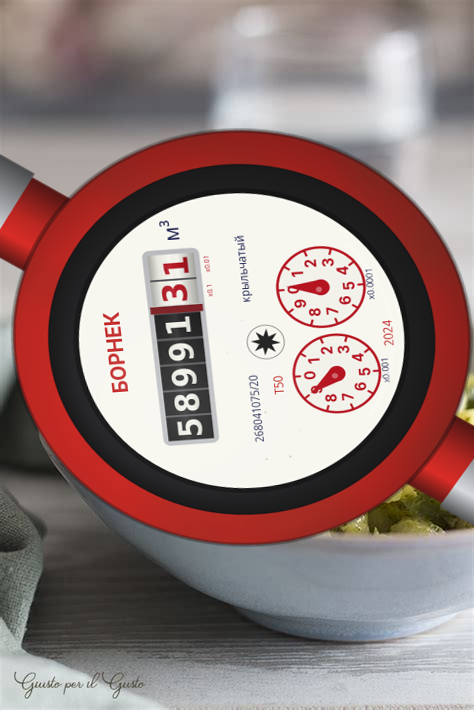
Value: value=58991.3090 unit=m³
